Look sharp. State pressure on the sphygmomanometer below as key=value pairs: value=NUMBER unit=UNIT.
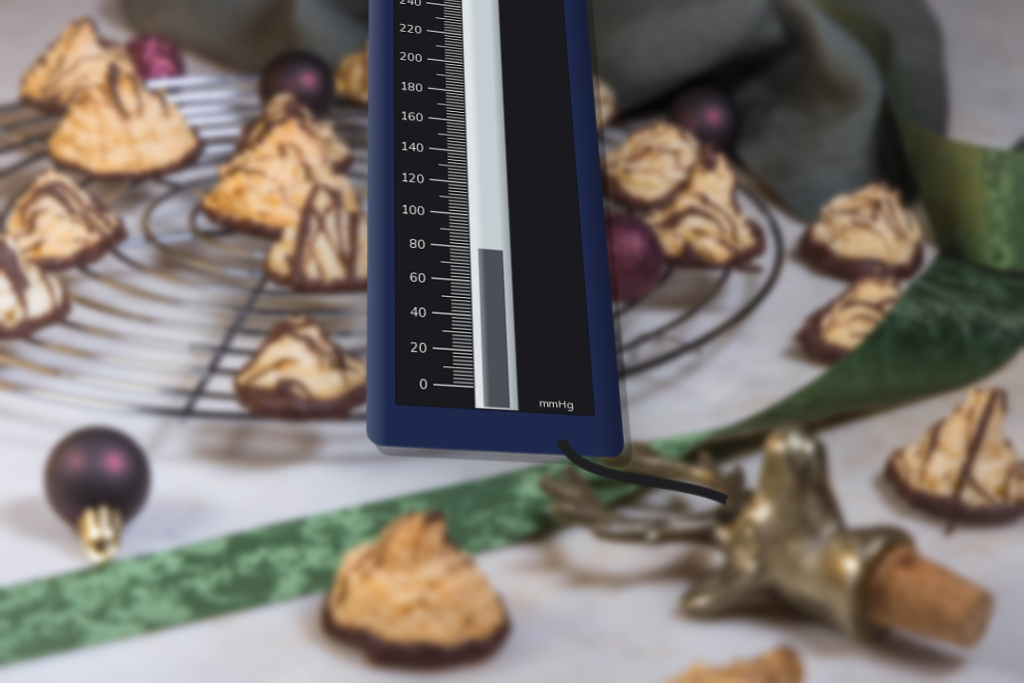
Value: value=80 unit=mmHg
